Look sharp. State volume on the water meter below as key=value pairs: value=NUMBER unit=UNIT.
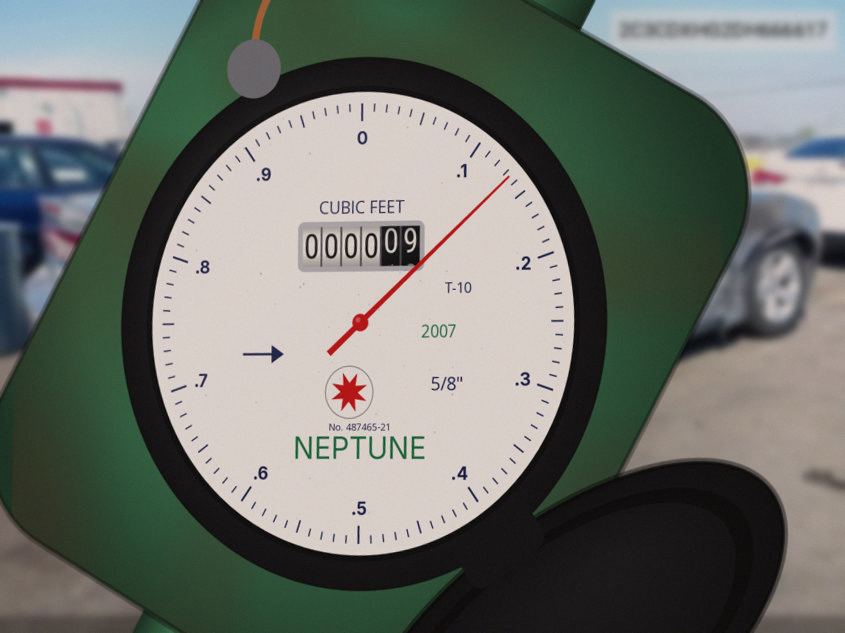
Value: value=9.13 unit=ft³
